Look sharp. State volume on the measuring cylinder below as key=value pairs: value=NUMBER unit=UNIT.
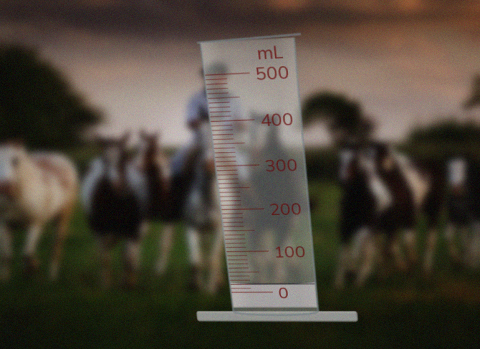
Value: value=20 unit=mL
